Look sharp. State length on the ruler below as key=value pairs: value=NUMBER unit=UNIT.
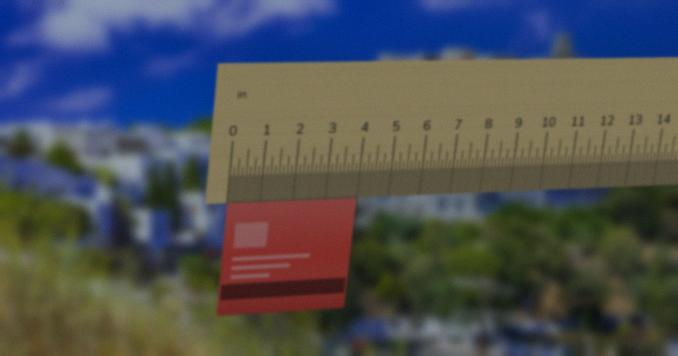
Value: value=4 unit=in
